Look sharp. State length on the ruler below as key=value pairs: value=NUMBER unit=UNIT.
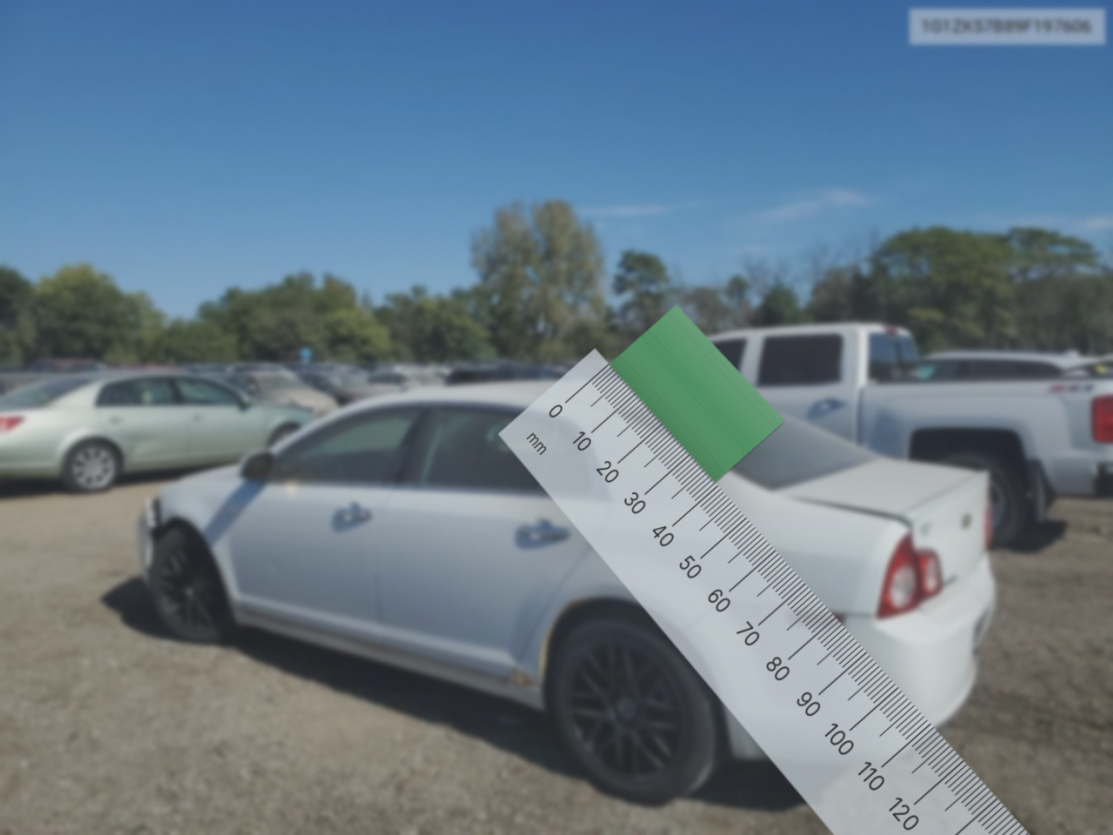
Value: value=39 unit=mm
